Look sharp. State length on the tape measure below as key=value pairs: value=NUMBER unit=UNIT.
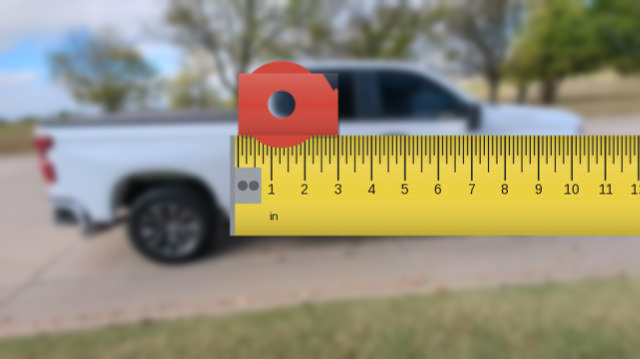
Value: value=3 unit=in
